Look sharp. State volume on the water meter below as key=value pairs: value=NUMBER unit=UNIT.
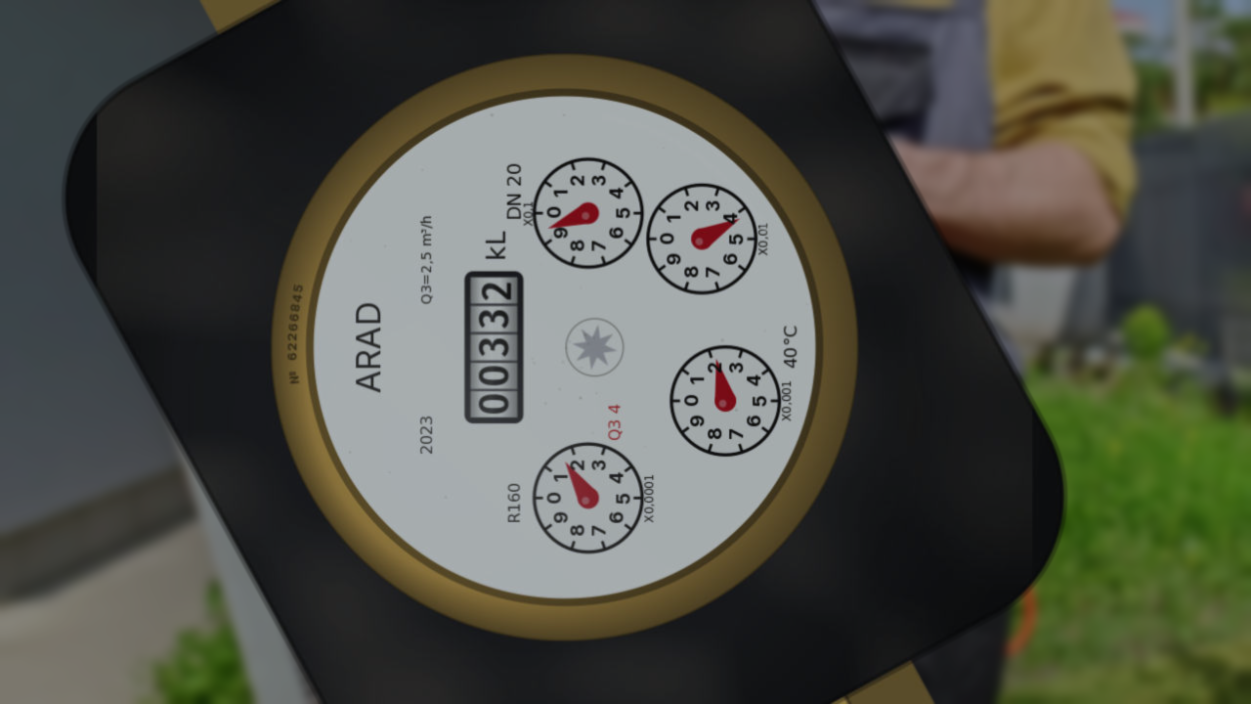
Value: value=331.9421 unit=kL
